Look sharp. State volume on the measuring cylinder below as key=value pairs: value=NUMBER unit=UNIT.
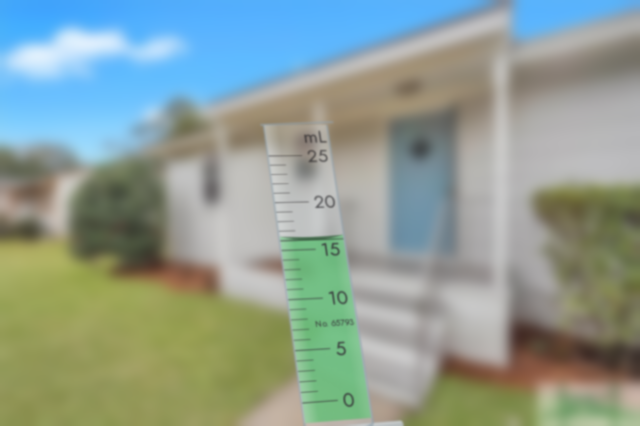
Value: value=16 unit=mL
